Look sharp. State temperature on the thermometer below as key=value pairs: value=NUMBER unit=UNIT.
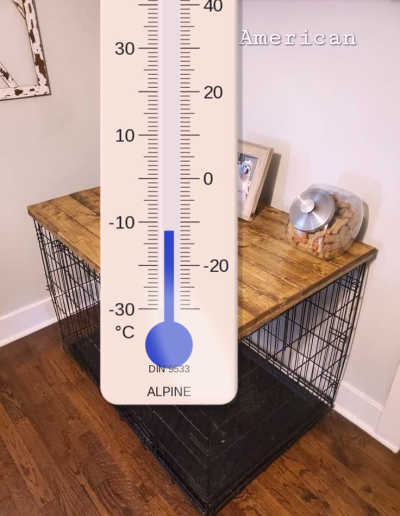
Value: value=-12 unit=°C
